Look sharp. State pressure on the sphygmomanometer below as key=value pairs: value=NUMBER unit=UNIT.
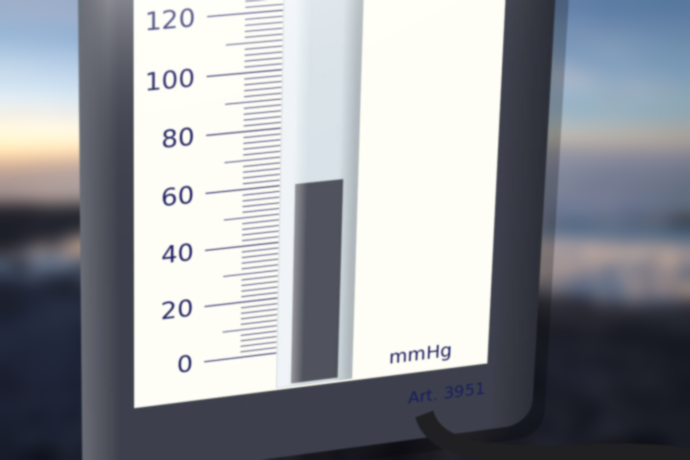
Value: value=60 unit=mmHg
